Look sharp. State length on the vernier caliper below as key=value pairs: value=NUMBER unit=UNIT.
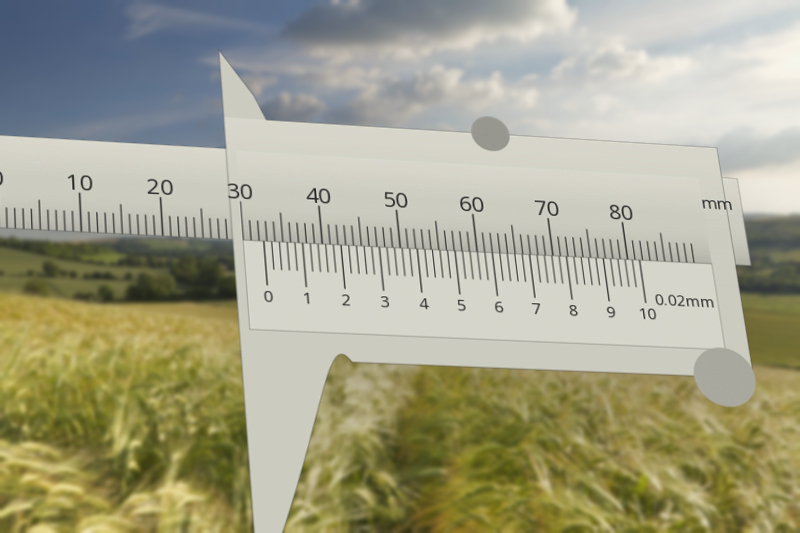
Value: value=32.6 unit=mm
